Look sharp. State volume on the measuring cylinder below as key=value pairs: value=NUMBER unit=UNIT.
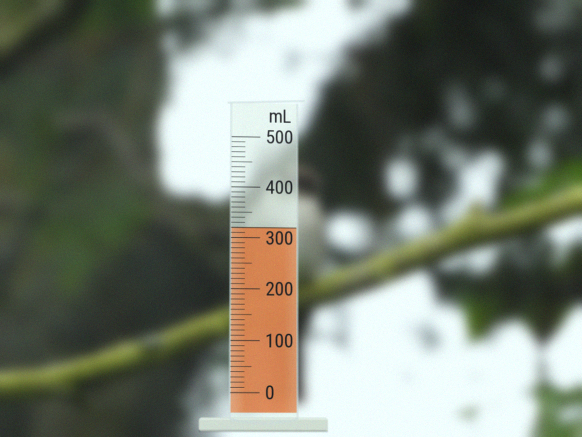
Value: value=320 unit=mL
